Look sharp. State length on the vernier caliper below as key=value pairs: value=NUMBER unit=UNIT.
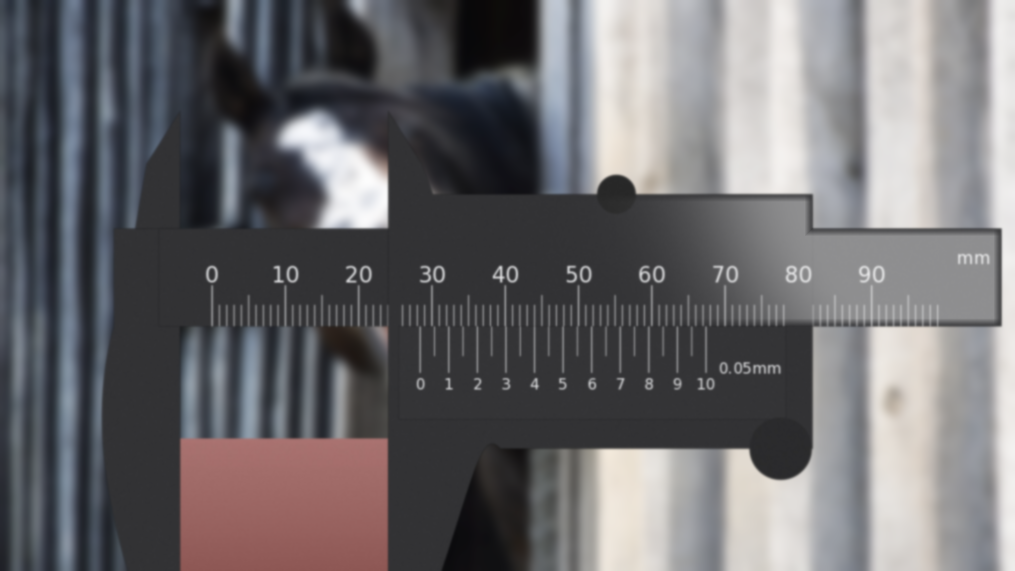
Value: value=28.4 unit=mm
